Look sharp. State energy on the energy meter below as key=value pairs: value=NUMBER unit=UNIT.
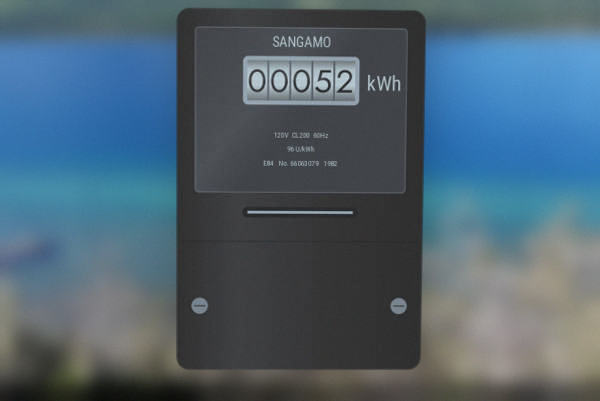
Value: value=52 unit=kWh
